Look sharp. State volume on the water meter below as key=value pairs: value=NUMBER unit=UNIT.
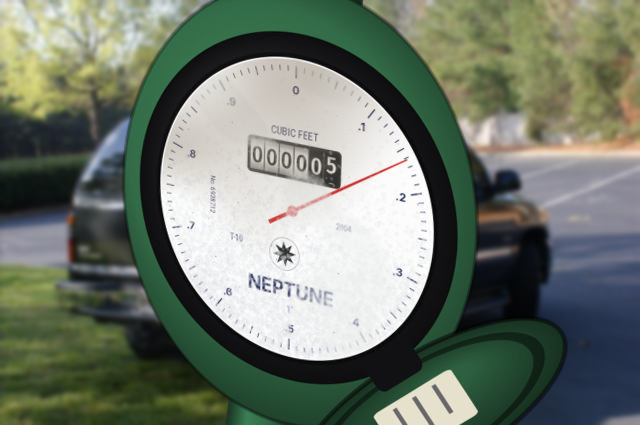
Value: value=5.16 unit=ft³
